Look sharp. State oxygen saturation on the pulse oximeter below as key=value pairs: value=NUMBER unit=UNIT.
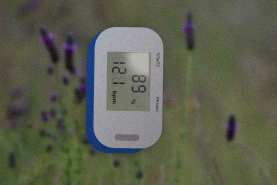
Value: value=89 unit=%
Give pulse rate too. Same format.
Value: value=121 unit=bpm
